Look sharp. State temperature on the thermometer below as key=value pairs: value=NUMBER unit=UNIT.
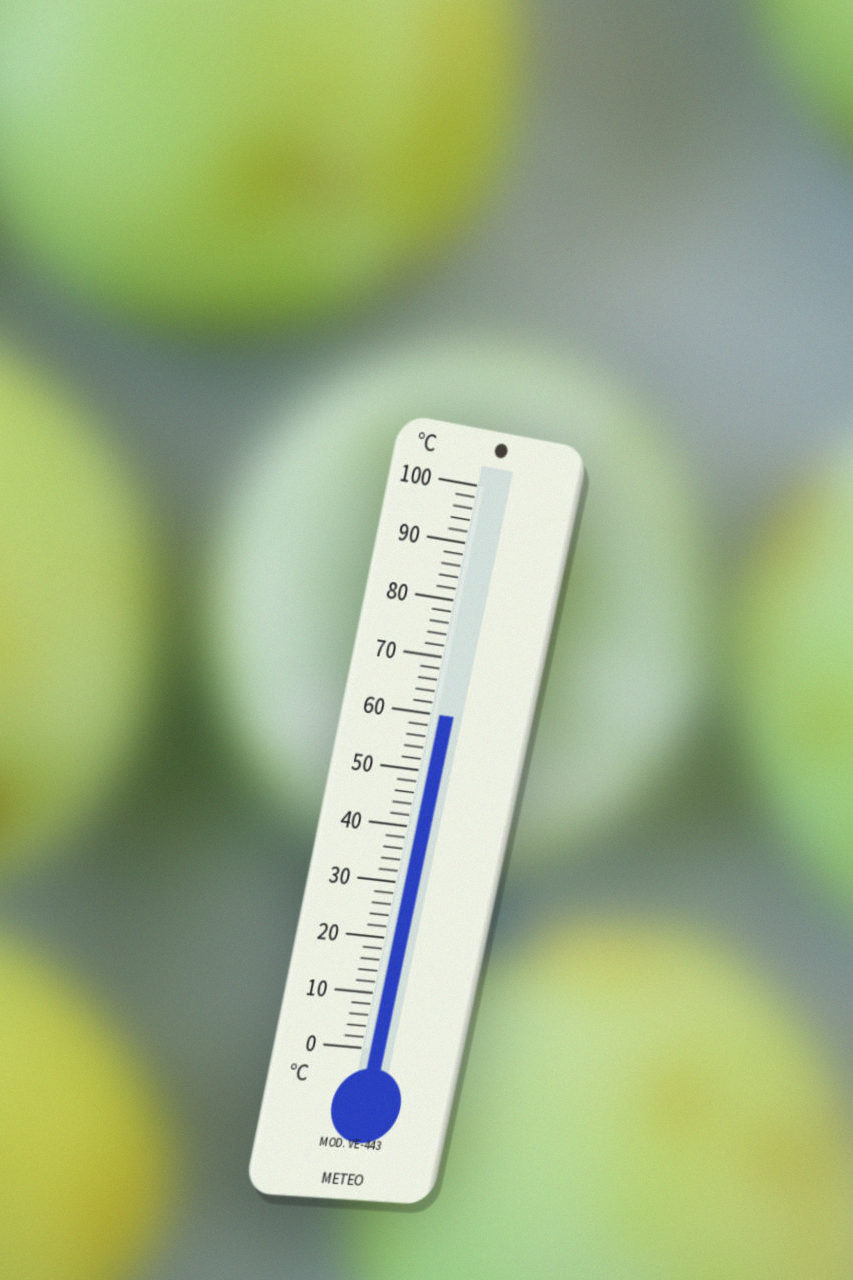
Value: value=60 unit=°C
